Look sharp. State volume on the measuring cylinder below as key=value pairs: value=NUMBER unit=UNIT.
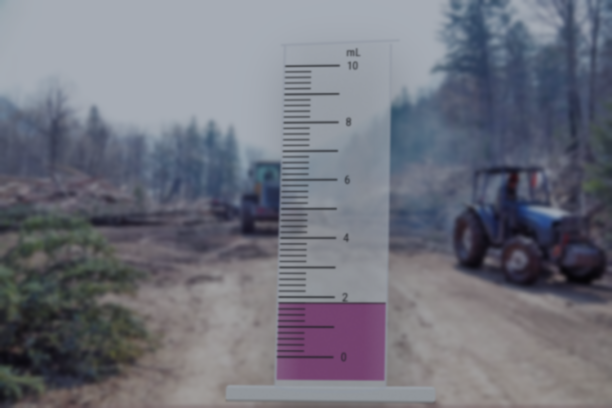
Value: value=1.8 unit=mL
